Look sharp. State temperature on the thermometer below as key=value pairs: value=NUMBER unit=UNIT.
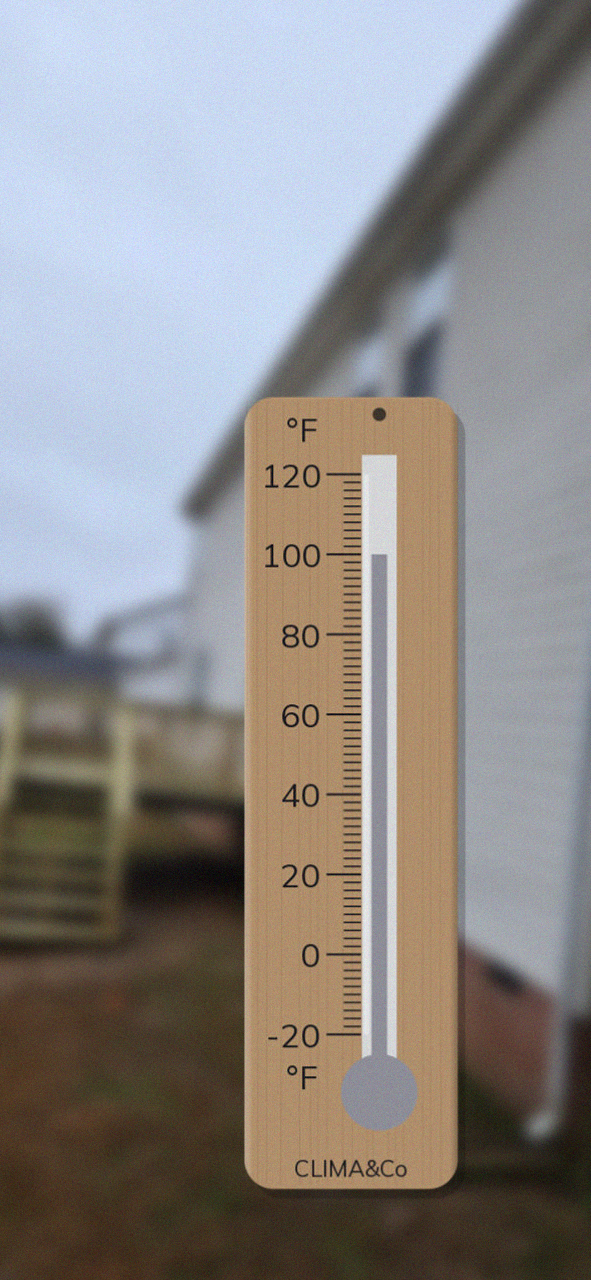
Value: value=100 unit=°F
